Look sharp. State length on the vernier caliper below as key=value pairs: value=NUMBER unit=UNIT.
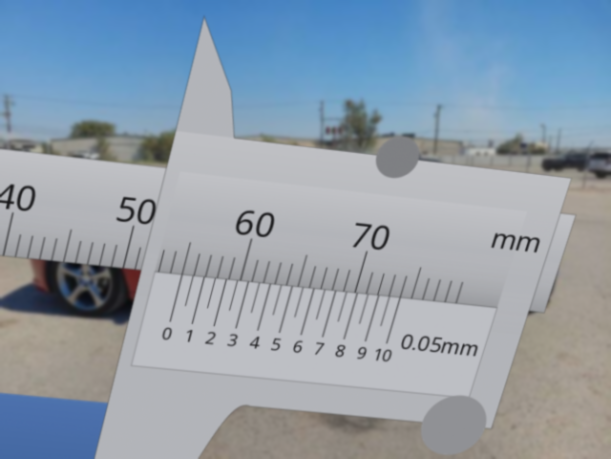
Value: value=55.0 unit=mm
